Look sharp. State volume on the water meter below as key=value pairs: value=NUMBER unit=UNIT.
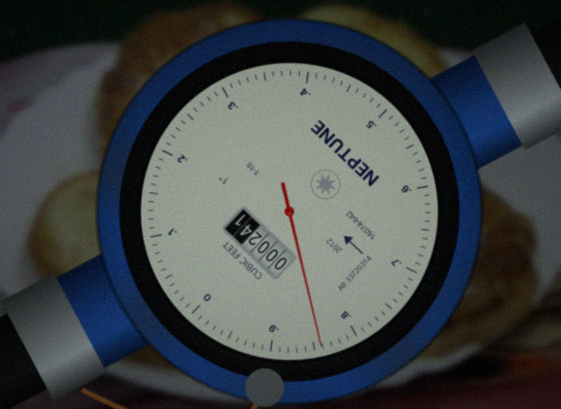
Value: value=240.84 unit=ft³
